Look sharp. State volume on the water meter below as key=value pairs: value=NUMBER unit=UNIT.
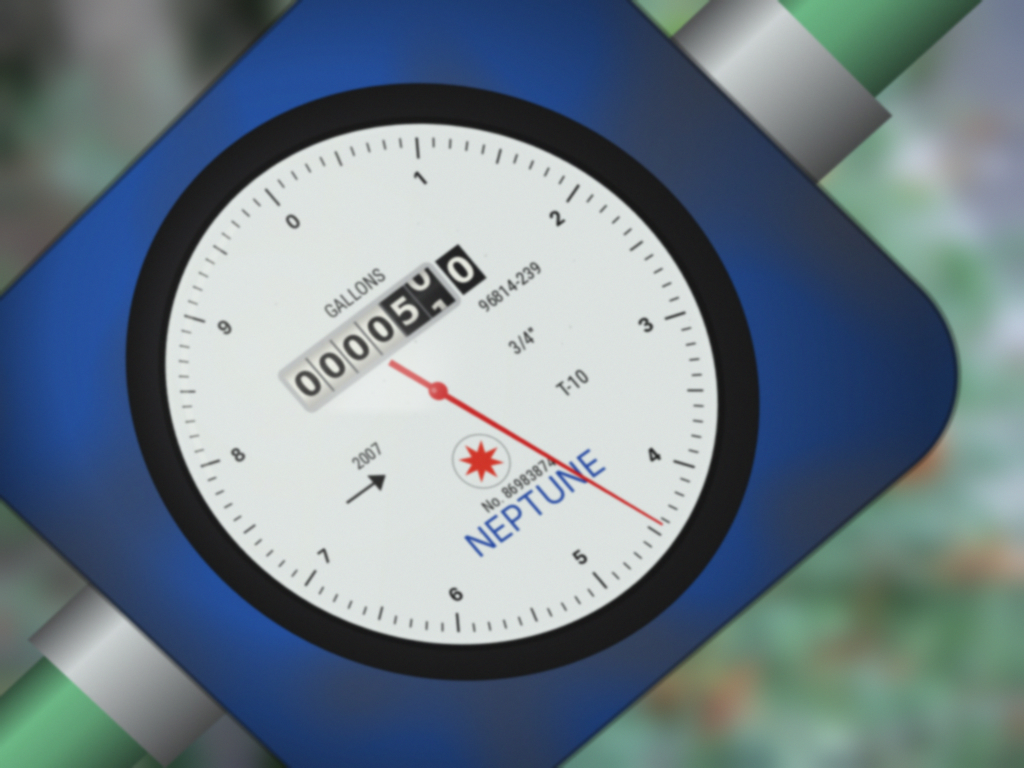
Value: value=504.4 unit=gal
